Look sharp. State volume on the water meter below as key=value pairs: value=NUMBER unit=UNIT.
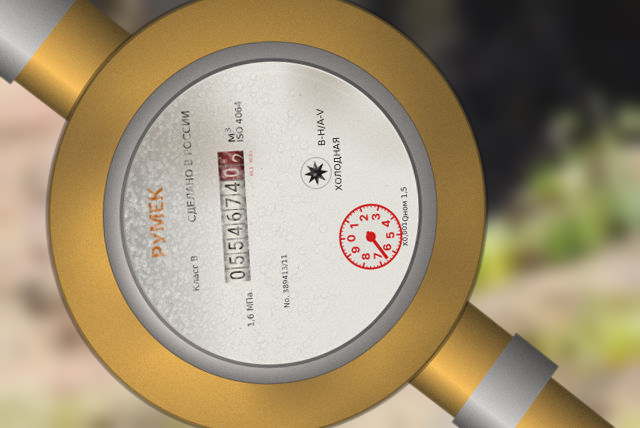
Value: value=554674.016 unit=m³
